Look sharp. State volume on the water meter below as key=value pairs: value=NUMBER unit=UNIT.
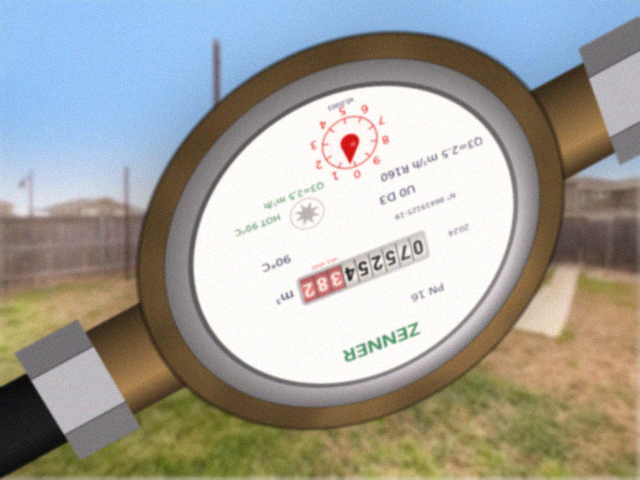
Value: value=75254.3820 unit=m³
